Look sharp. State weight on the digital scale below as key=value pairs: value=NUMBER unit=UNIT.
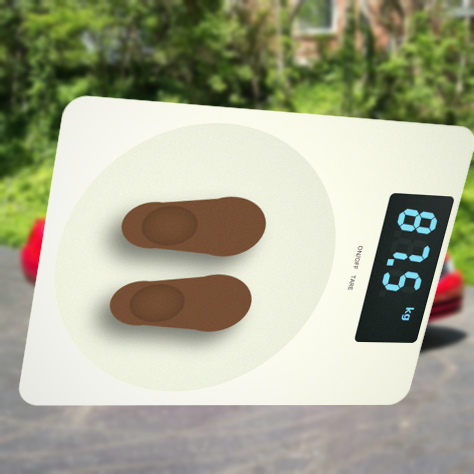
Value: value=87.5 unit=kg
